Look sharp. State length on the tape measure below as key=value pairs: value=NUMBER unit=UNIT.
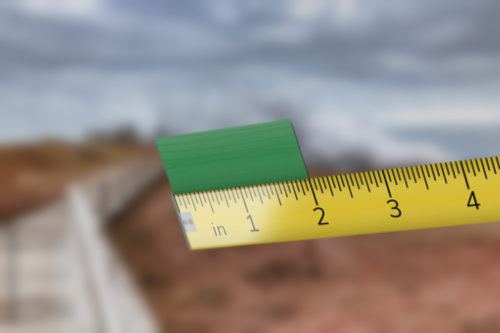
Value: value=2 unit=in
